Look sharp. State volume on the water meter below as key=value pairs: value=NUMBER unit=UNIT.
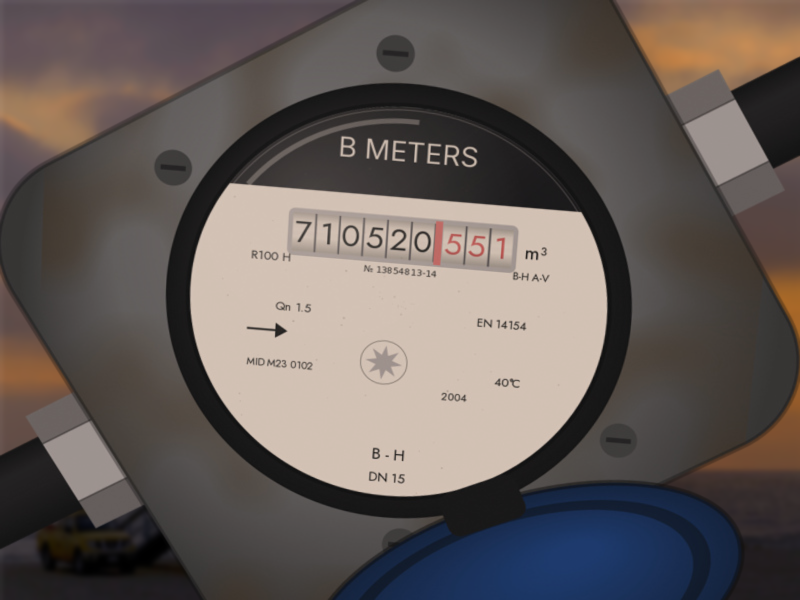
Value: value=710520.551 unit=m³
